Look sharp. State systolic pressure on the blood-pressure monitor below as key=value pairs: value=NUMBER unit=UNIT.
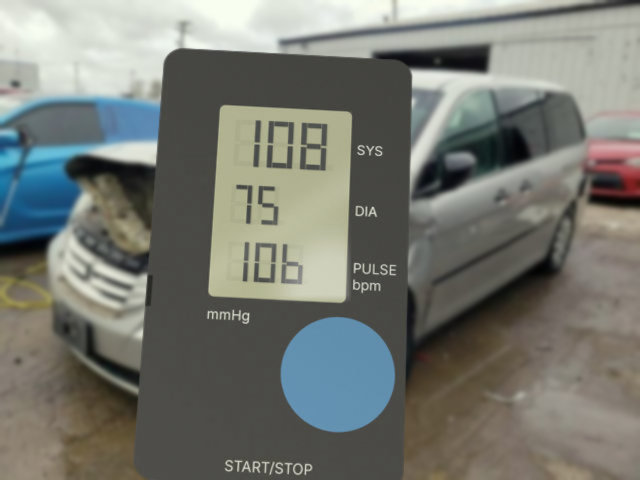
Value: value=108 unit=mmHg
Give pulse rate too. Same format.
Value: value=106 unit=bpm
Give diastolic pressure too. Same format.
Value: value=75 unit=mmHg
